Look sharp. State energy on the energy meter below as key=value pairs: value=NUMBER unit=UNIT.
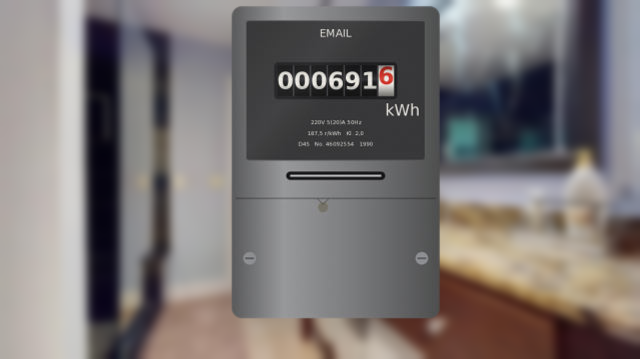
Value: value=691.6 unit=kWh
